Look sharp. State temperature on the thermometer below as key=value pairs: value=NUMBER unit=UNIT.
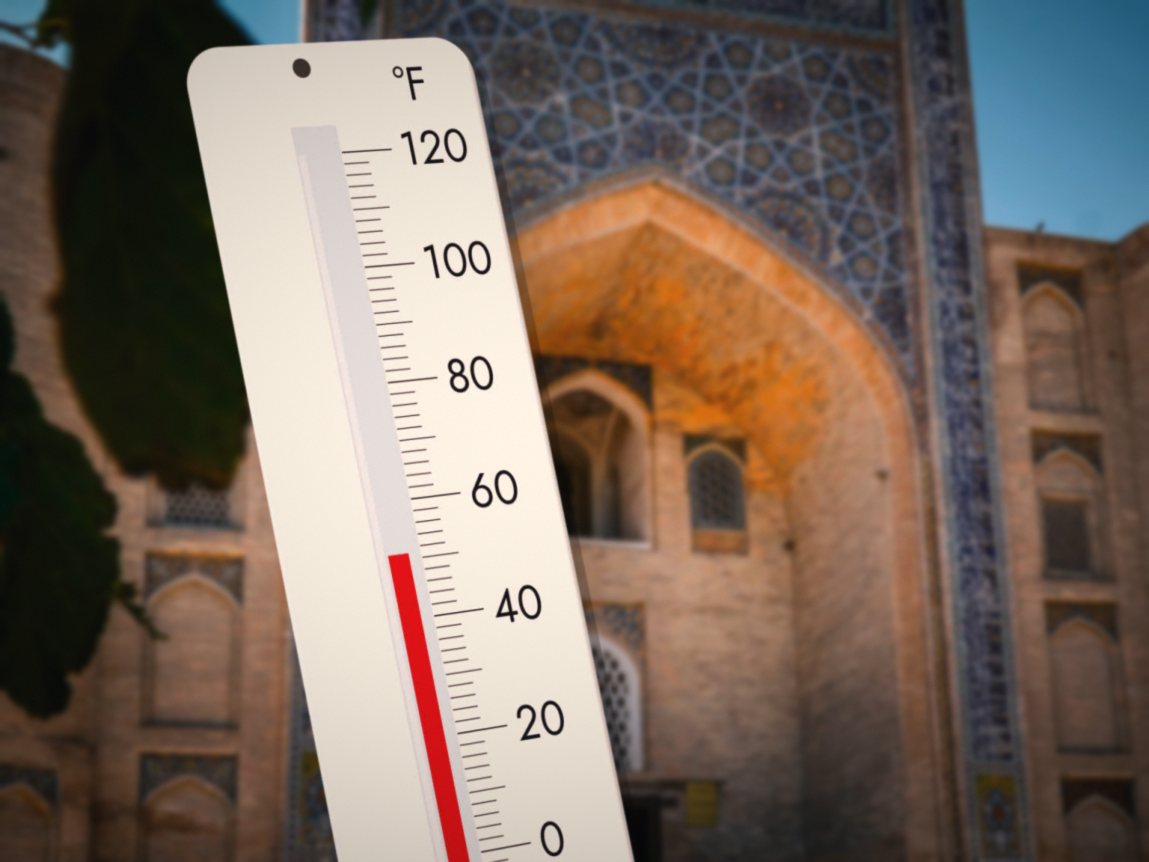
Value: value=51 unit=°F
